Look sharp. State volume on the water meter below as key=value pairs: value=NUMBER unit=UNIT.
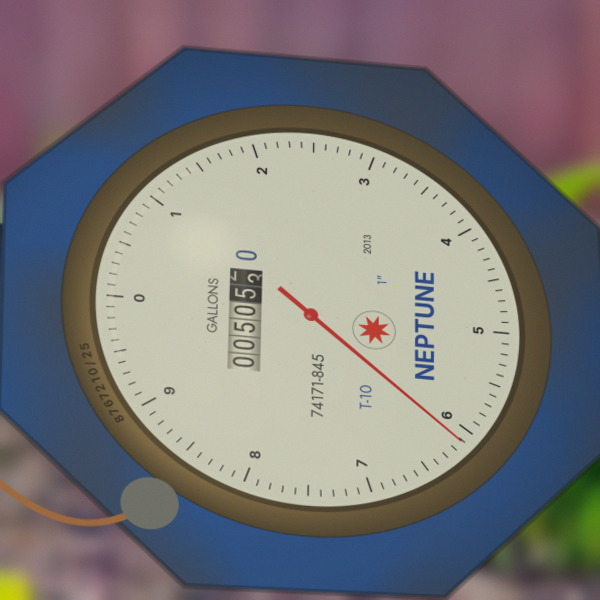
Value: value=50526.1 unit=gal
